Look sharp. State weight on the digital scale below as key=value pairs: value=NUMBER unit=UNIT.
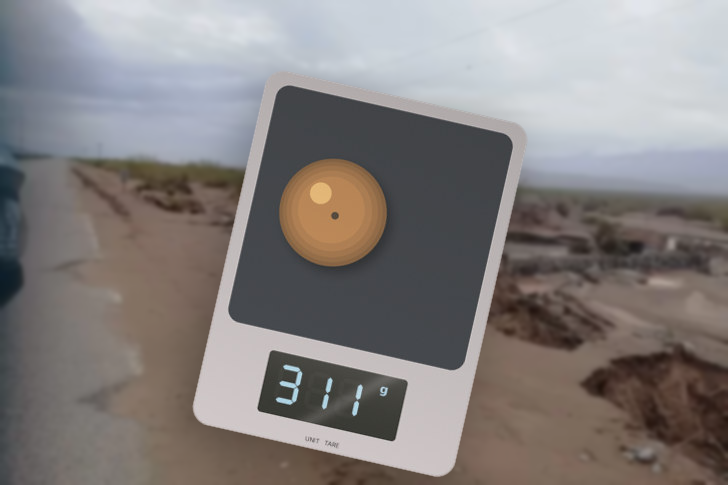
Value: value=311 unit=g
